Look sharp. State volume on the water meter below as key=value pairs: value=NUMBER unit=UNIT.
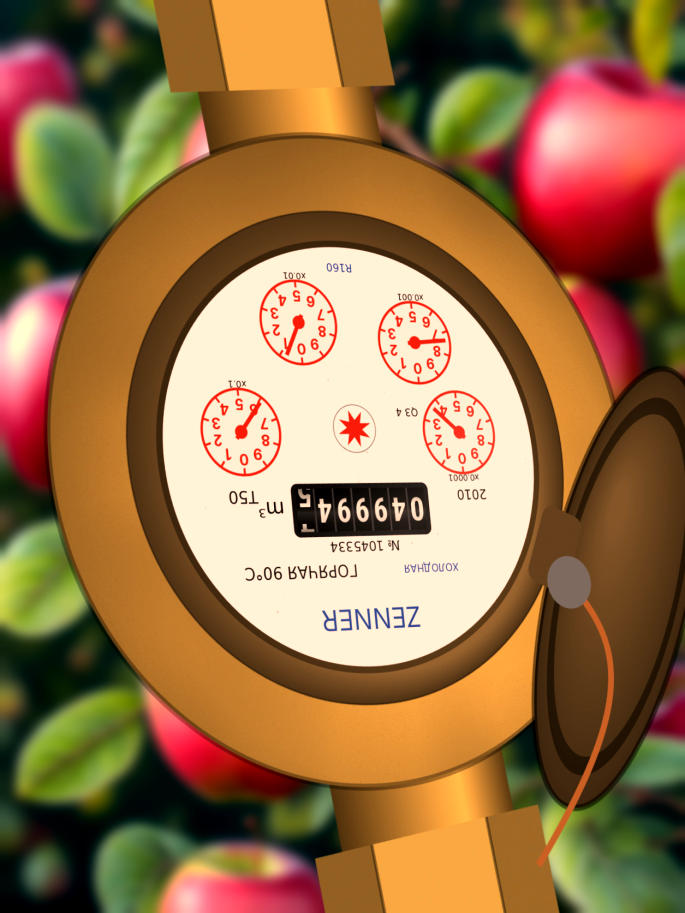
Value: value=499944.6073 unit=m³
